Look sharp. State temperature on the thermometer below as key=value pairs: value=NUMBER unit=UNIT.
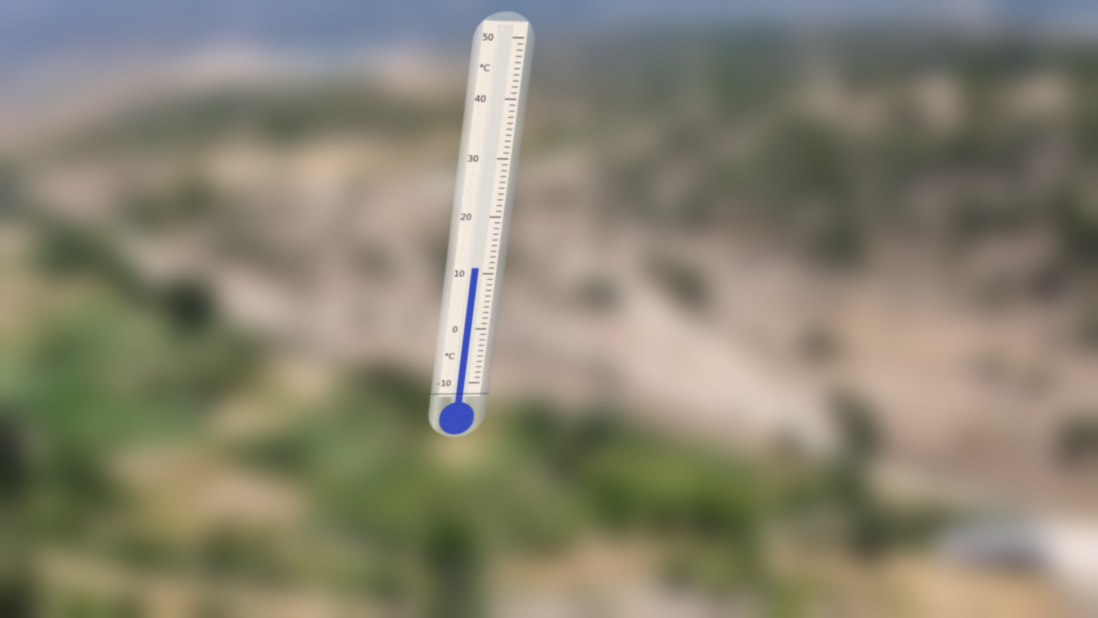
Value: value=11 unit=°C
